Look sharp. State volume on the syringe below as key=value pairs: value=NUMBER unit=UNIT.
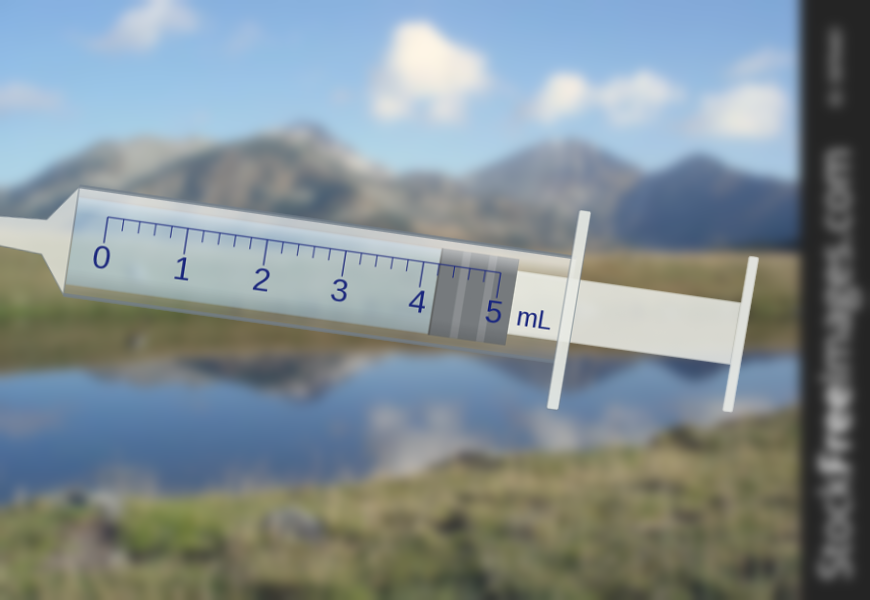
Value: value=4.2 unit=mL
